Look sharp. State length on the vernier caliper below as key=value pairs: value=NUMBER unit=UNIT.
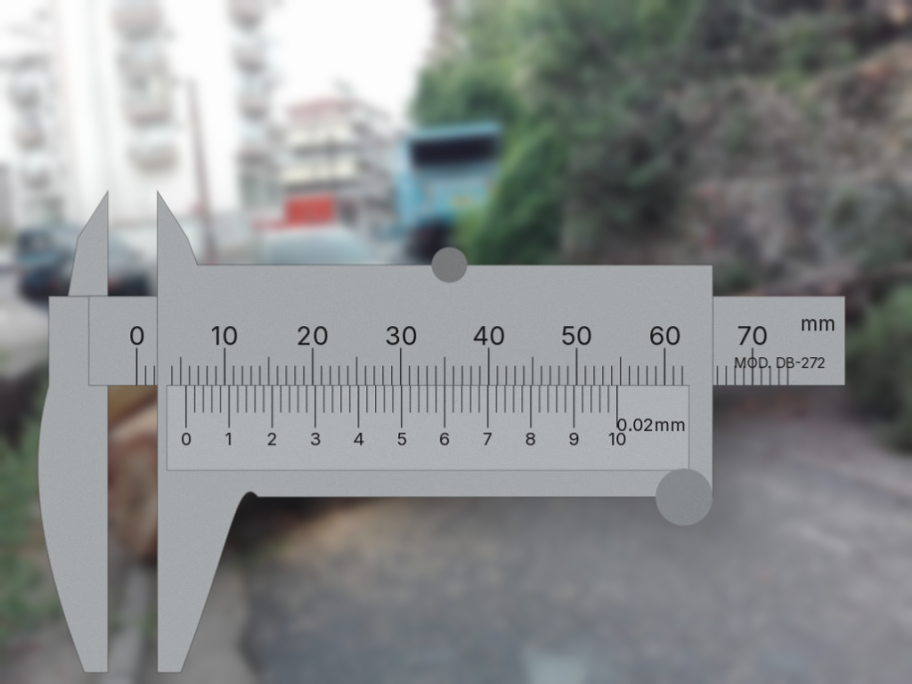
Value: value=5.6 unit=mm
